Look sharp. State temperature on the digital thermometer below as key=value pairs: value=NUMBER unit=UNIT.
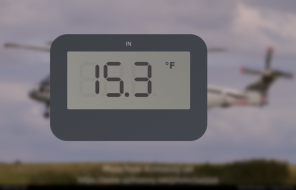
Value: value=15.3 unit=°F
